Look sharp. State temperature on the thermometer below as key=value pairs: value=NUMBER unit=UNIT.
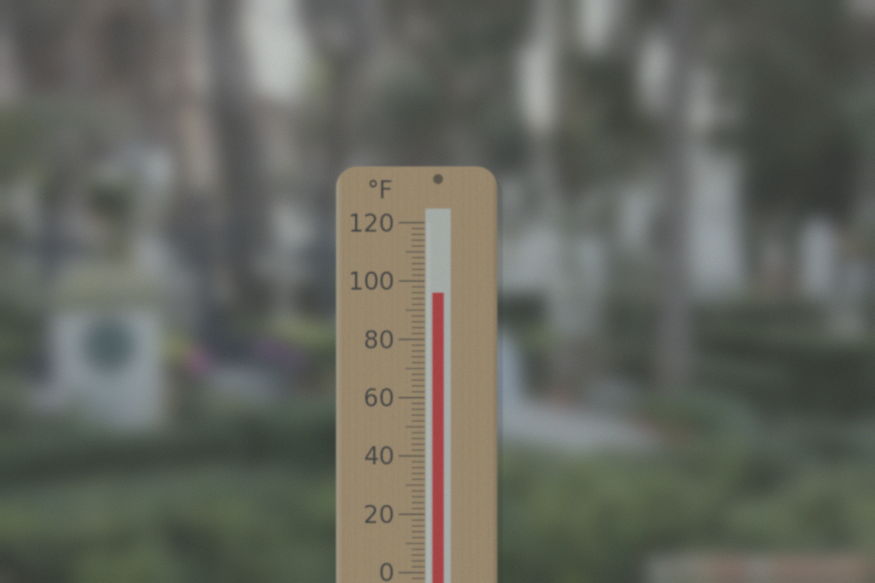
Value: value=96 unit=°F
